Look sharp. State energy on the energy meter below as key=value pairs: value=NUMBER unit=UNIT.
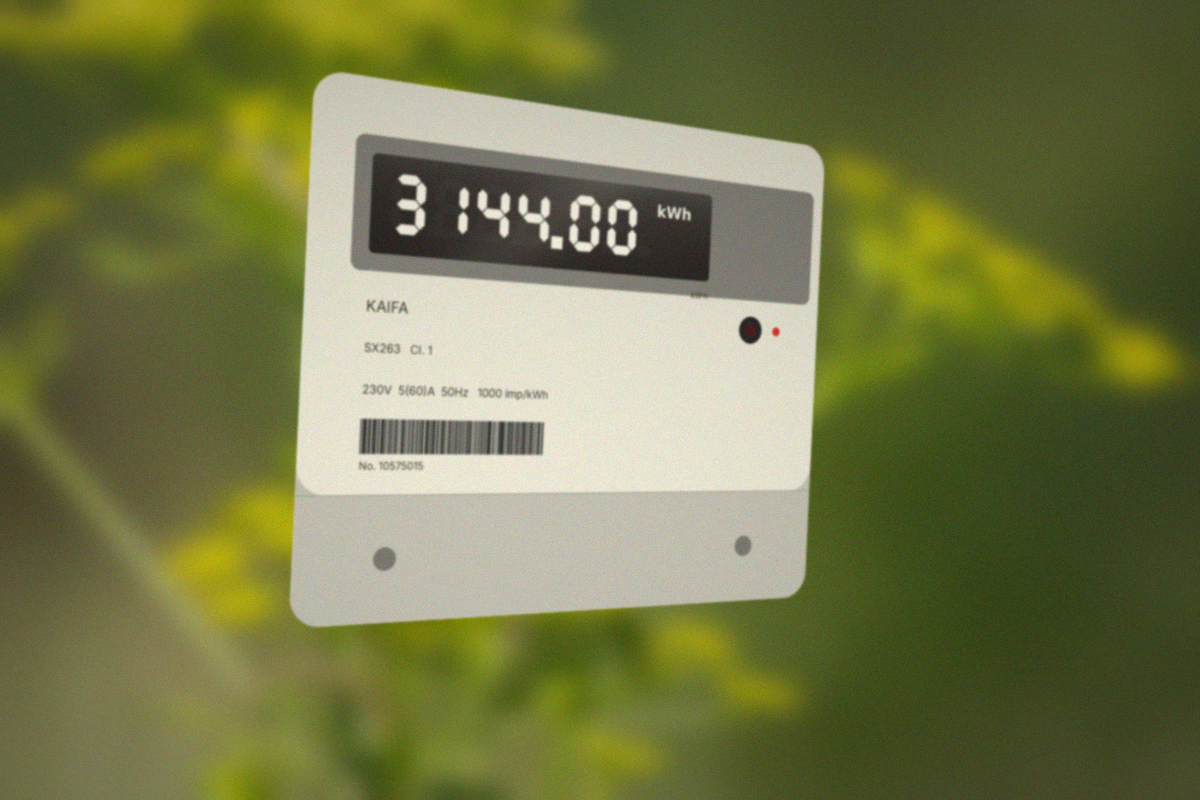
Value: value=3144.00 unit=kWh
